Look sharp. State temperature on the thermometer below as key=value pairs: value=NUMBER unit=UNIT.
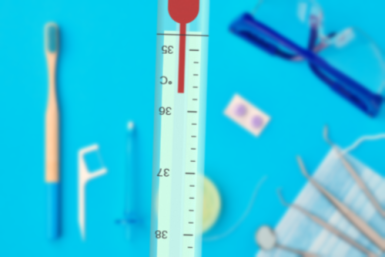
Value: value=35.7 unit=°C
